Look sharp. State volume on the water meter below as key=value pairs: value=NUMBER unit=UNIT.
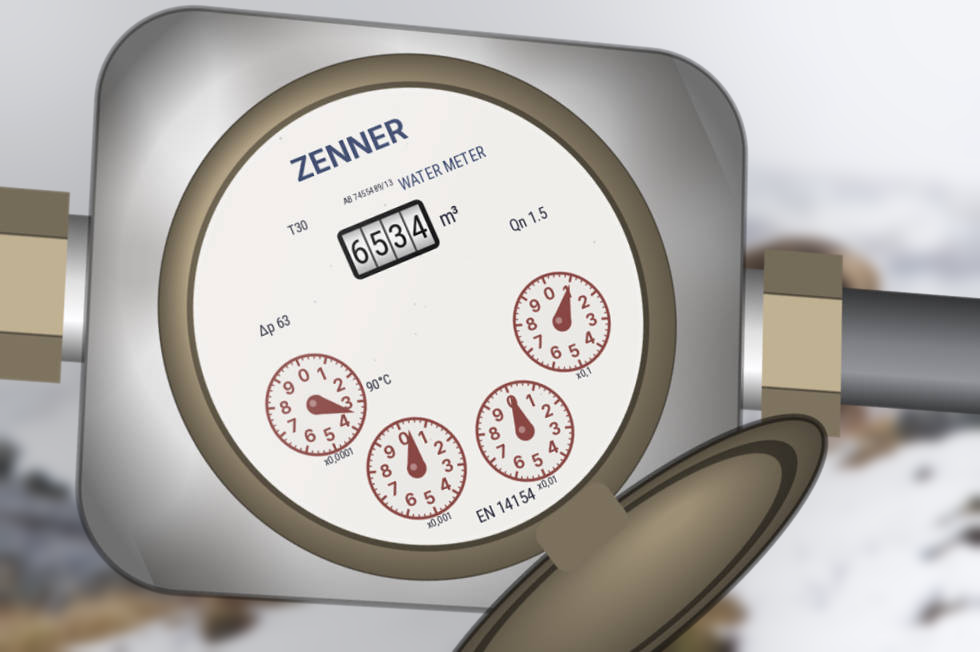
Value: value=6534.1003 unit=m³
